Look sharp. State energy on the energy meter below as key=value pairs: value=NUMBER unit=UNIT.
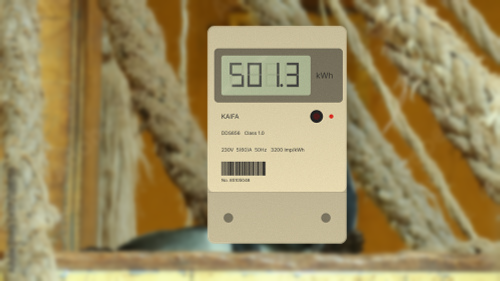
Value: value=501.3 unit=kWh
